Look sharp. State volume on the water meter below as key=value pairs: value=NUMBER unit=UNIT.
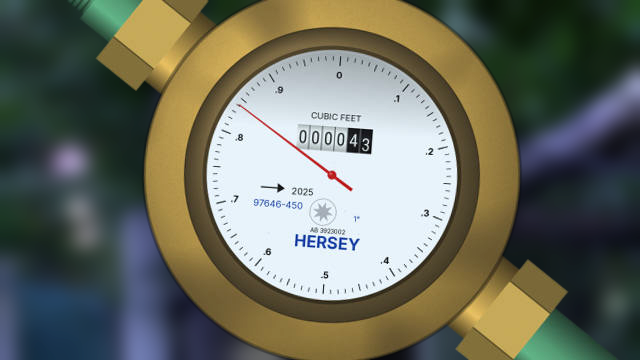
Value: value=42.84 unit=ft³
